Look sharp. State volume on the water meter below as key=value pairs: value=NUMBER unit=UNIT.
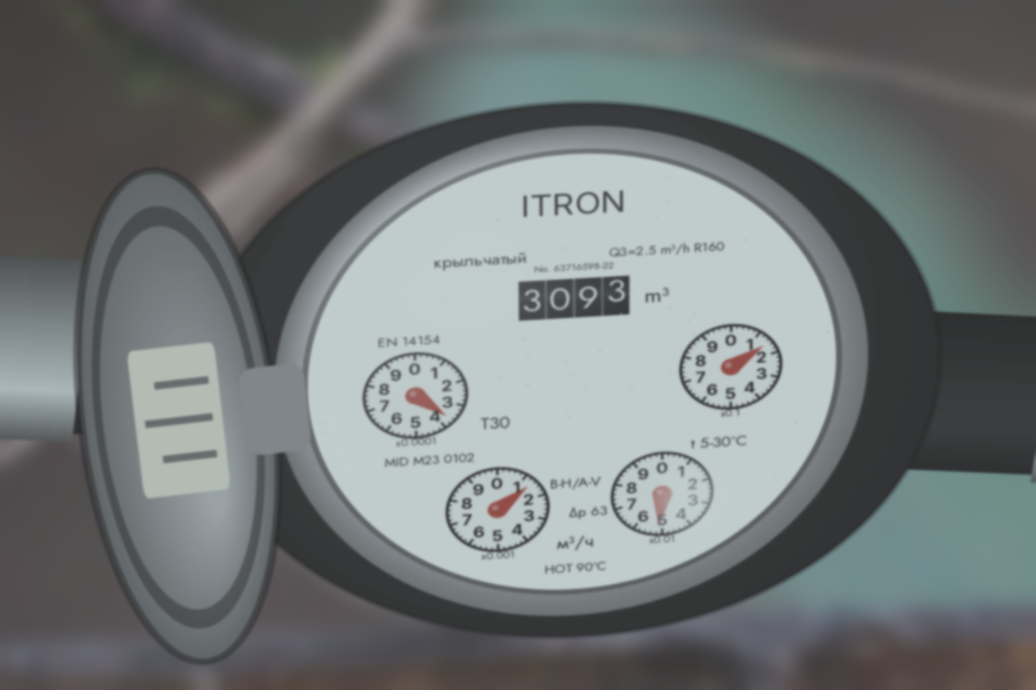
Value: value=3093.1513 unit=m³
